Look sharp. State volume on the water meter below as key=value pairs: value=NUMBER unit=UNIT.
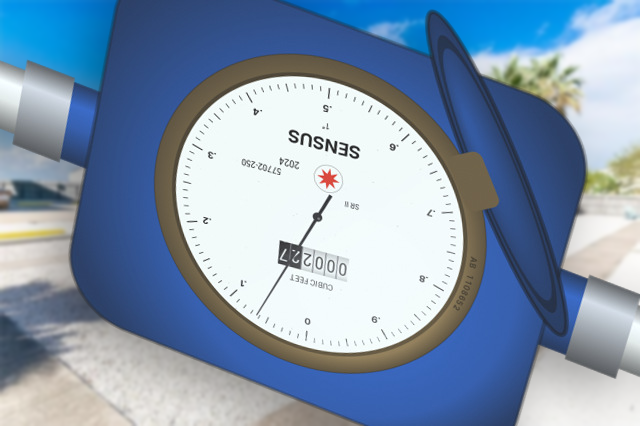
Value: value=227.06 unit=ft³
